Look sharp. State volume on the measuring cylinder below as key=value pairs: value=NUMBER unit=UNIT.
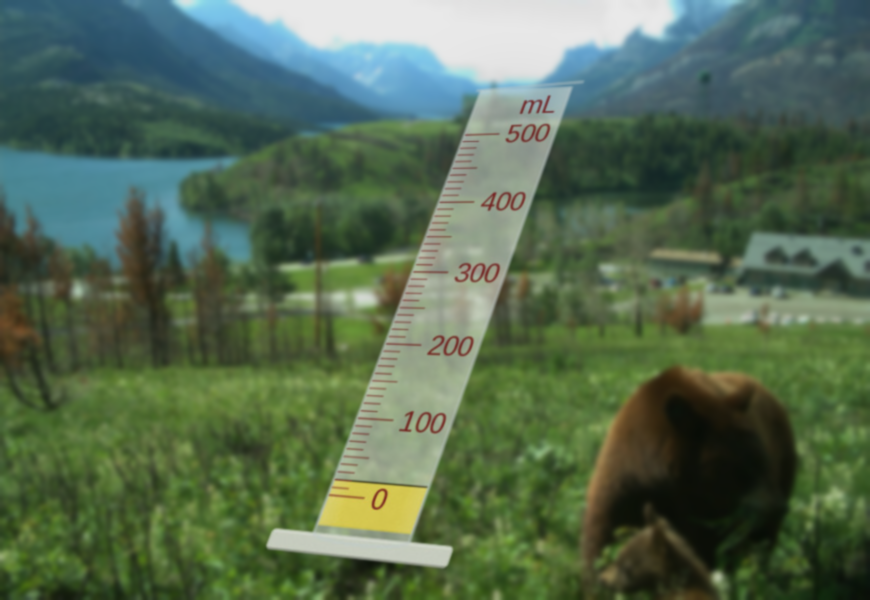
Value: value=20 unit=mL
